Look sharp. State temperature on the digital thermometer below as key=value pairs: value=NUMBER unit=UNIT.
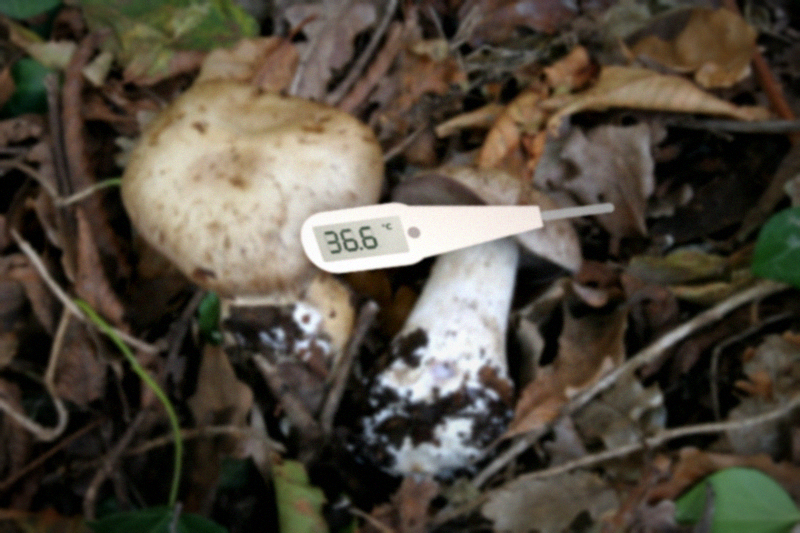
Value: value=36.6 unit=°C
